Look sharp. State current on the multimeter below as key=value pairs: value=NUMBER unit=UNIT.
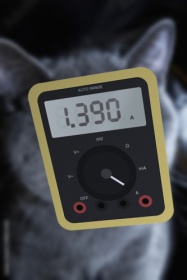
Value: value=1.390 unit=A
